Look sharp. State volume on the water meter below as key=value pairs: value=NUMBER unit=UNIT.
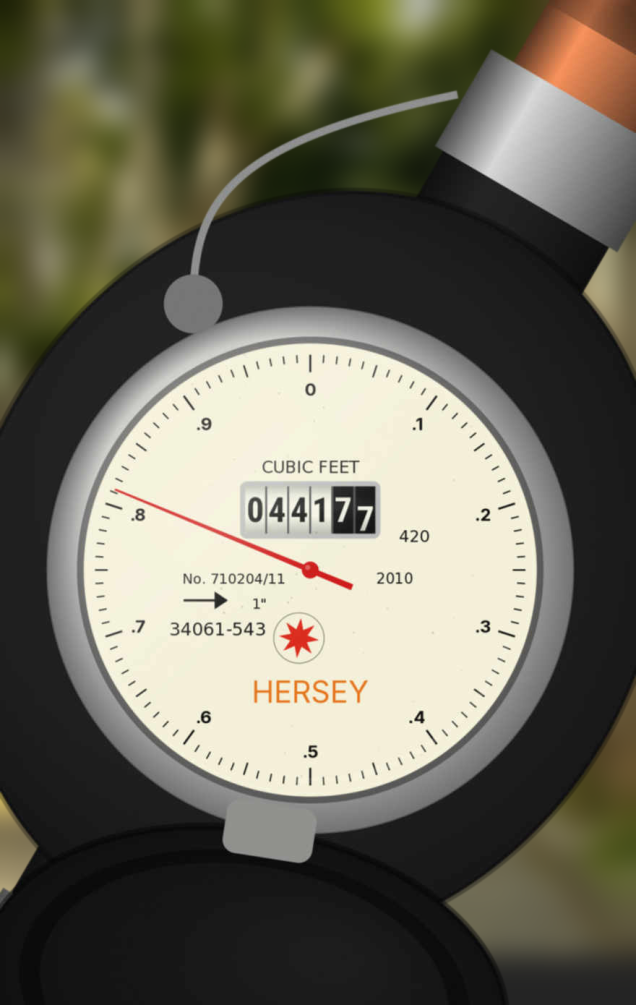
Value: value=44176.81 unit=ft³
